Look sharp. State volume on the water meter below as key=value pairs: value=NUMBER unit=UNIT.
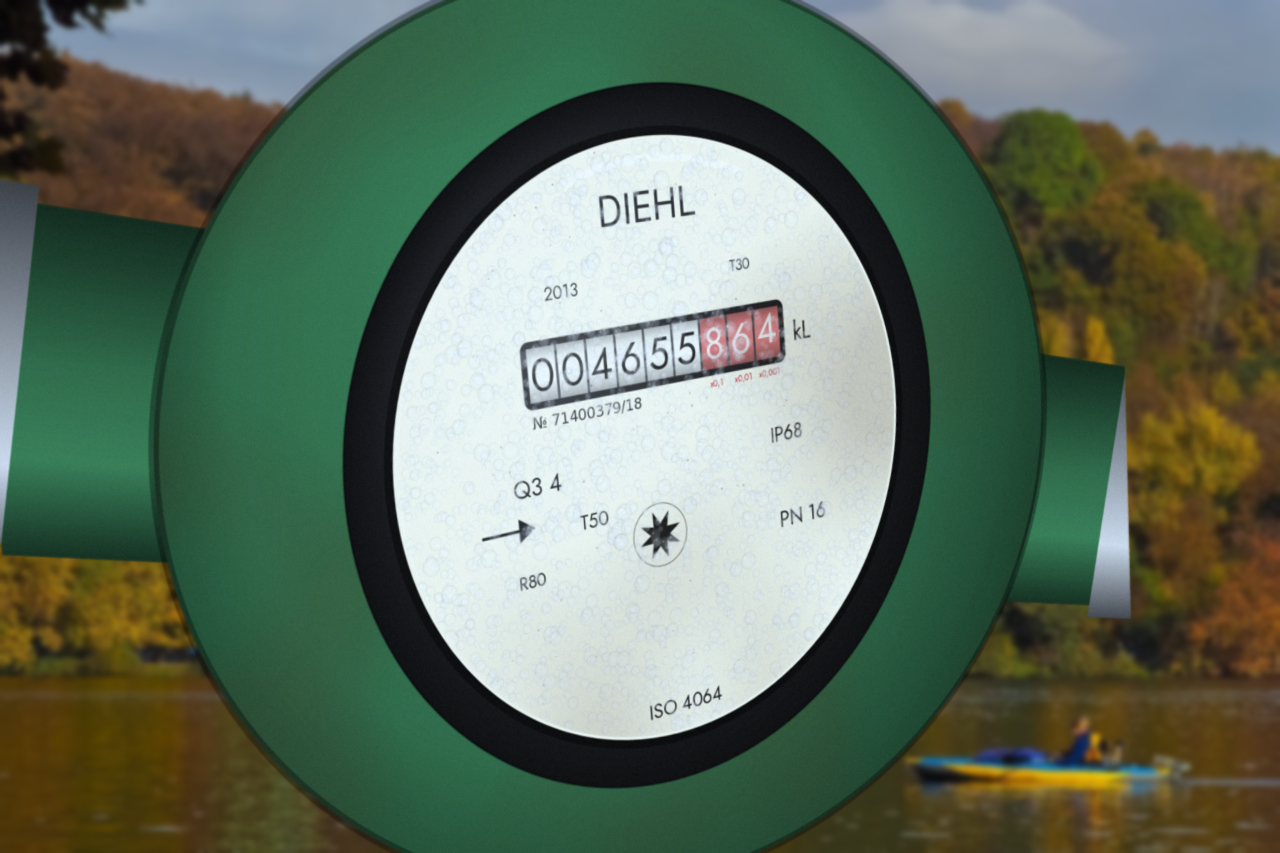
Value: value=4655.864 unit=kL
